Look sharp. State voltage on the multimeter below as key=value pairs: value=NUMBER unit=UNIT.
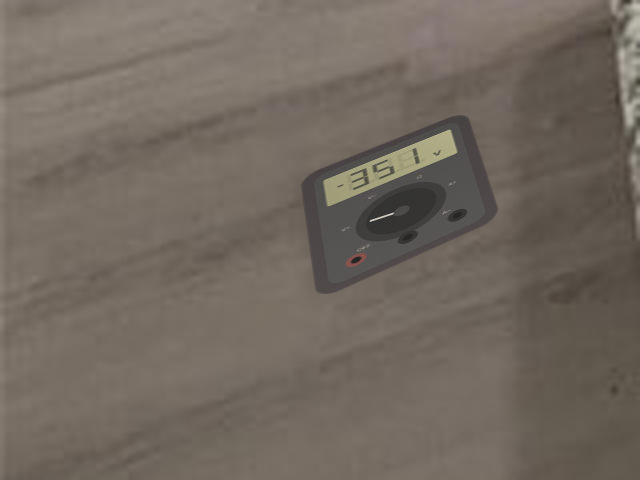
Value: value=-351 unit=V
